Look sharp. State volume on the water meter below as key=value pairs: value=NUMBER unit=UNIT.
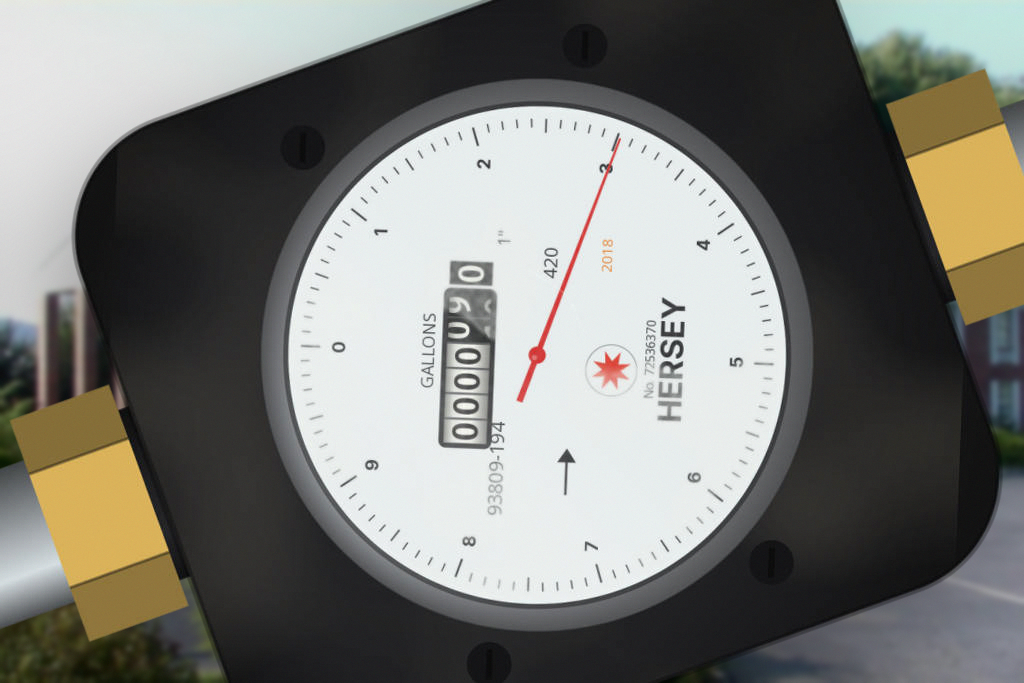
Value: value=93.0 unit=gal
